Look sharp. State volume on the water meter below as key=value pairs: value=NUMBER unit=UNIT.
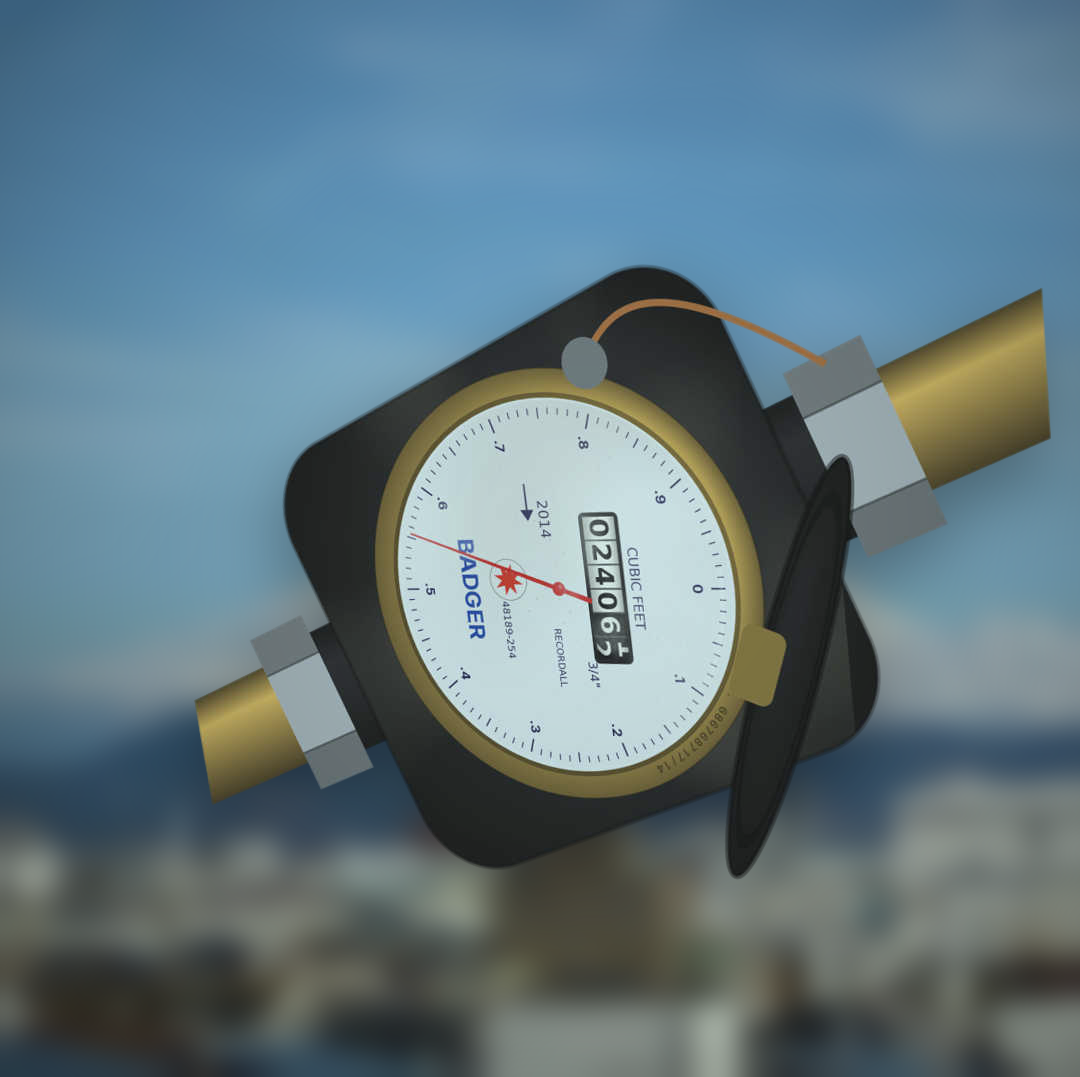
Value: value=24061.55 unit=ft³
